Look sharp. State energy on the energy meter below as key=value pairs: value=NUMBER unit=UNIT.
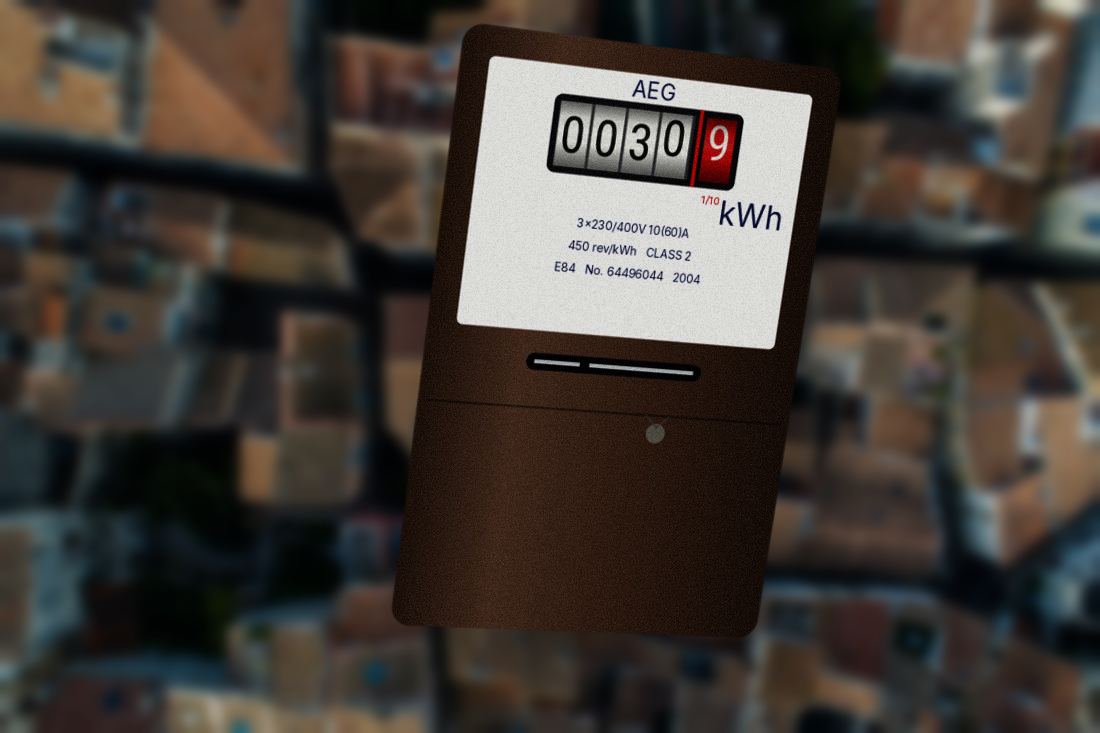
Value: value=30.9 unit=kWh
